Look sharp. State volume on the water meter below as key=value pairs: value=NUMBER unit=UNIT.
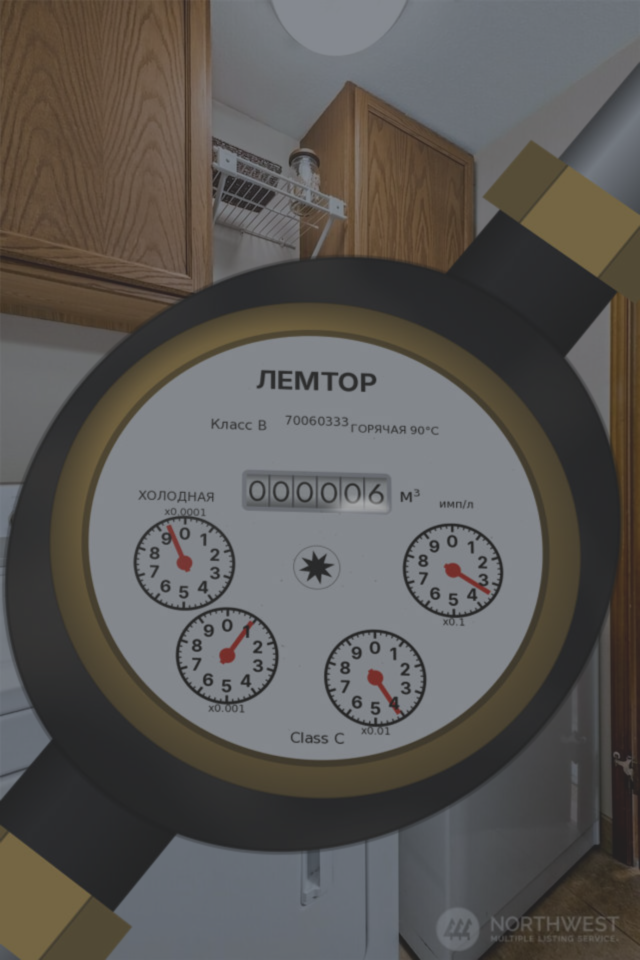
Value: value=6.3409 unit=m³
